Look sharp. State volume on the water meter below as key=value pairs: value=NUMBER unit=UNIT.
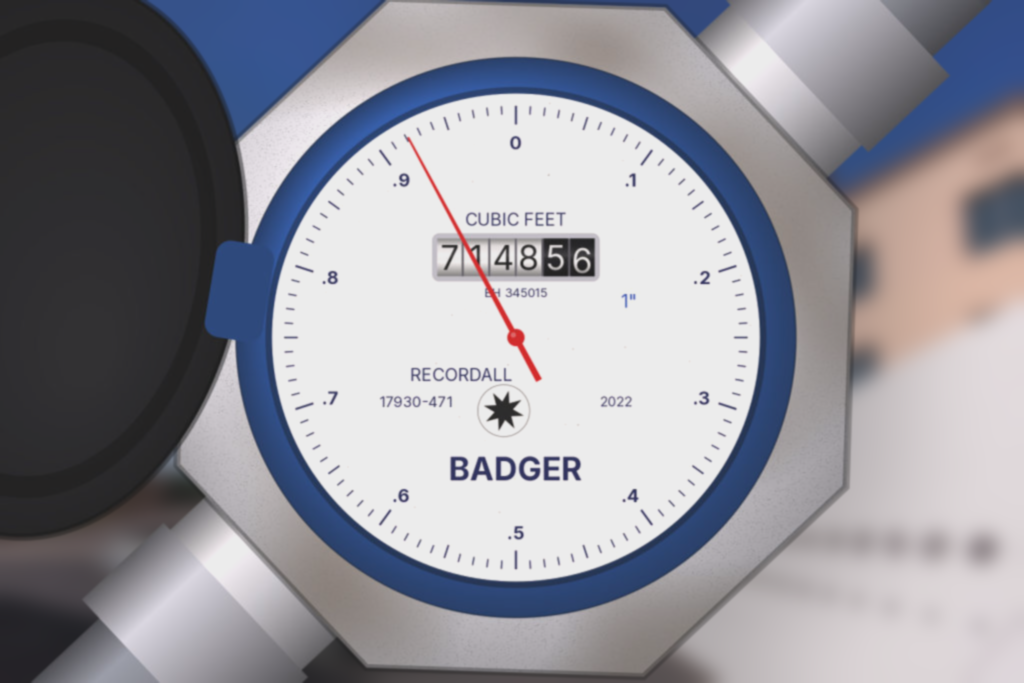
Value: value=714855.92 unit=ft³
